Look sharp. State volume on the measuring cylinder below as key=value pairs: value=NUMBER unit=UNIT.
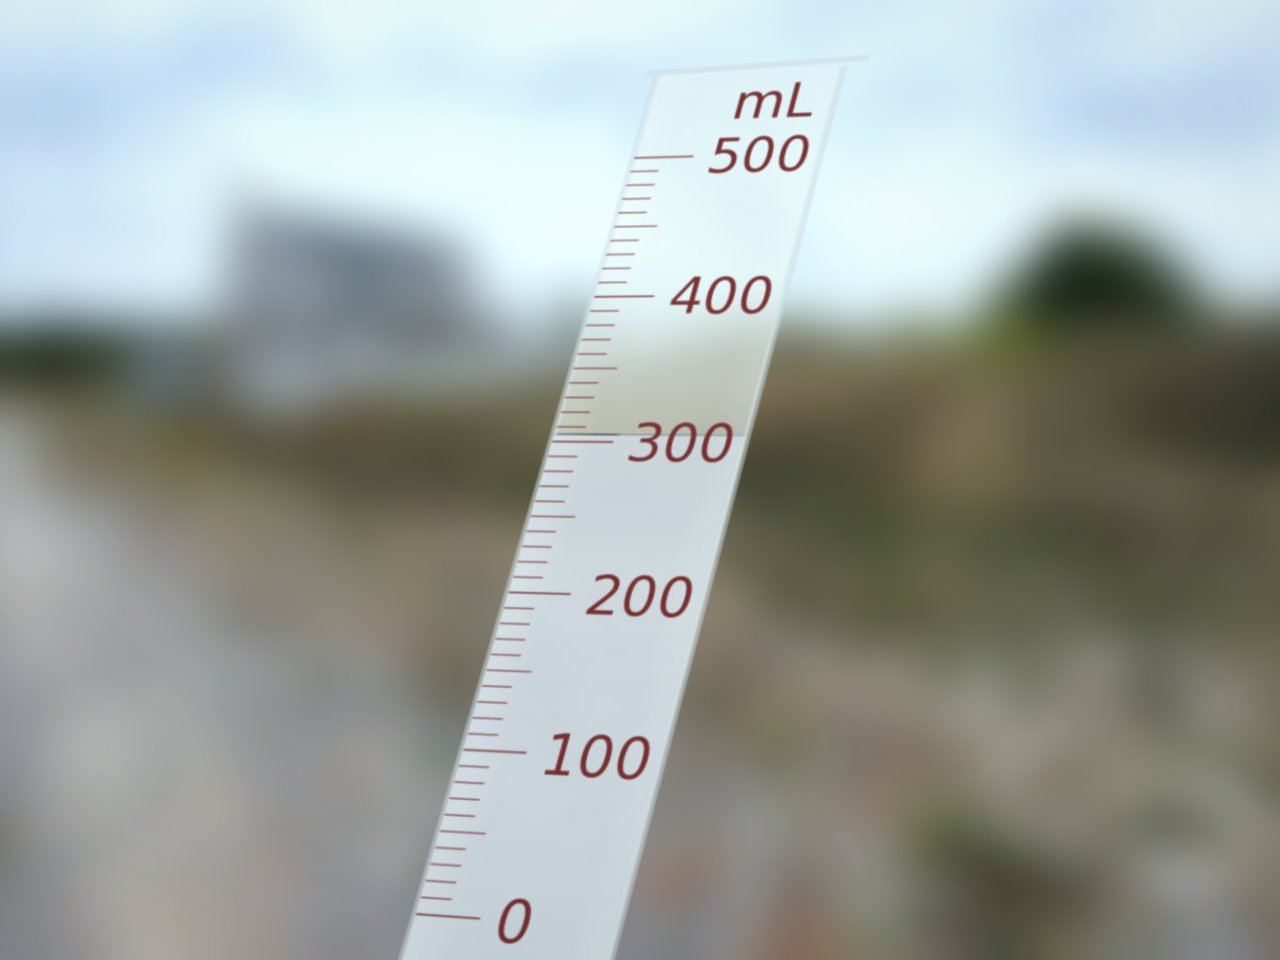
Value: value=305 unit=mL
